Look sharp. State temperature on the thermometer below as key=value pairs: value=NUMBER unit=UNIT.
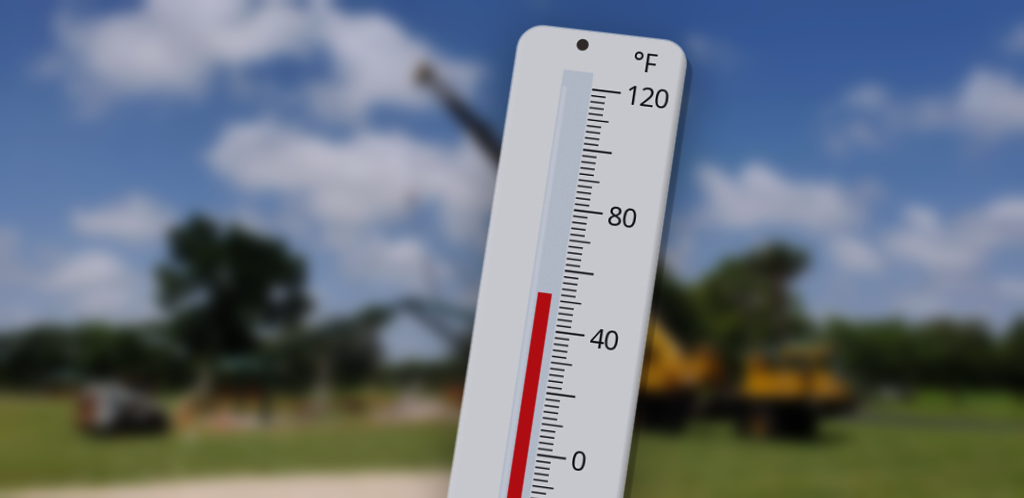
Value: value=52 unit=°F
